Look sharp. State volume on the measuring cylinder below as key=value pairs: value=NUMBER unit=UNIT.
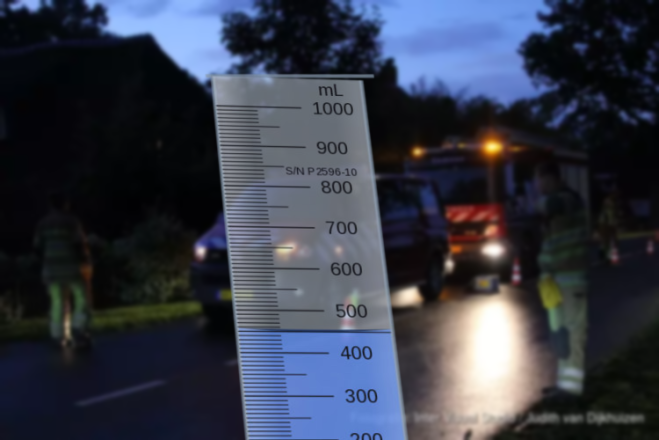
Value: value=450 unit=mL
